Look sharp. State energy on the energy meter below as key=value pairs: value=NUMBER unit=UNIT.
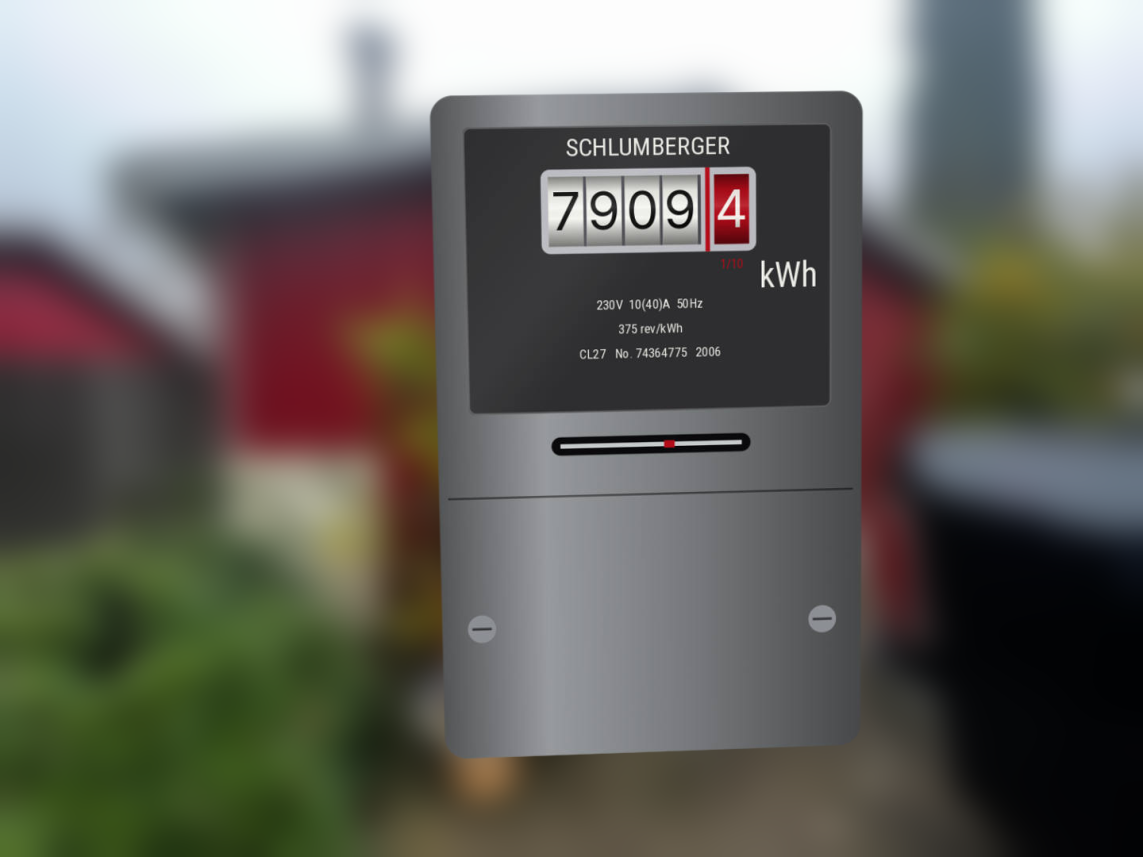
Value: value=7909.4 unit=kWh
